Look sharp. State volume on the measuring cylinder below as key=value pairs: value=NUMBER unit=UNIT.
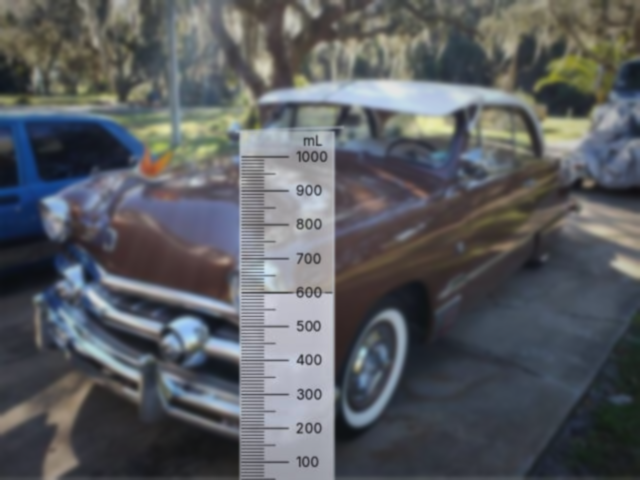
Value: value=600 unit=mL
